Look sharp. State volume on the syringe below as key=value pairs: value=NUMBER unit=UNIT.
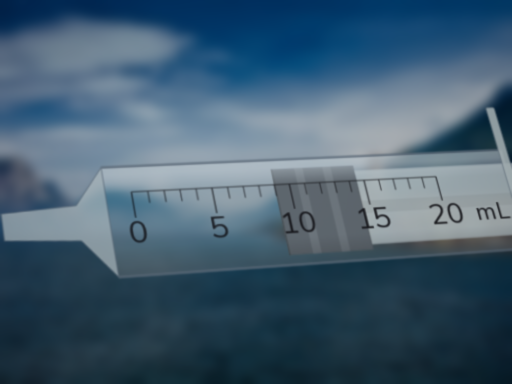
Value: value=9 unit=mL
